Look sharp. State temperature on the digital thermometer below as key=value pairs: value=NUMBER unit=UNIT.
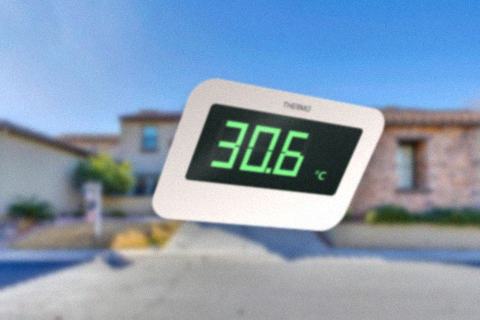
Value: value=30.6 unit=°C
